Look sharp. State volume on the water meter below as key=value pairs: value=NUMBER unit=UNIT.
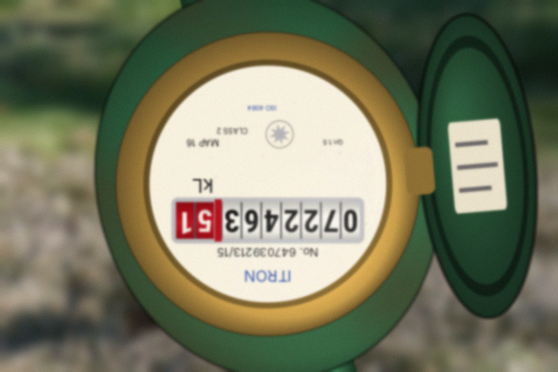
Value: value=722463.51 unit=kL
